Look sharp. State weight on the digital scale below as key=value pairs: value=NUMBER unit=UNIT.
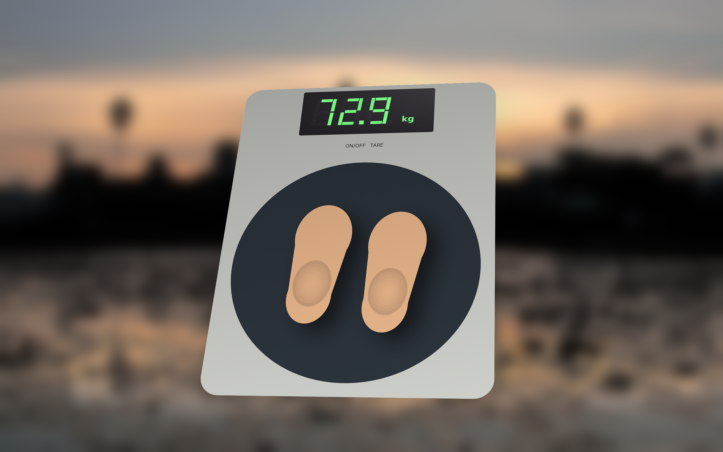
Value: value=72.9 unit=kg
